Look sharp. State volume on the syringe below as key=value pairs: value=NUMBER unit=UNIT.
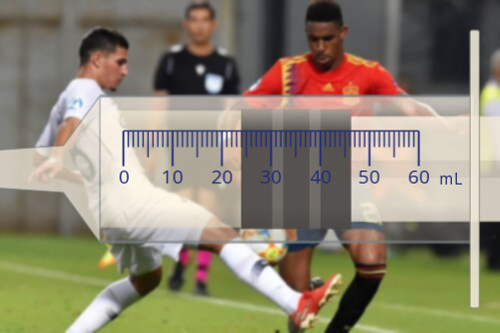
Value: value=24 unit=mL
